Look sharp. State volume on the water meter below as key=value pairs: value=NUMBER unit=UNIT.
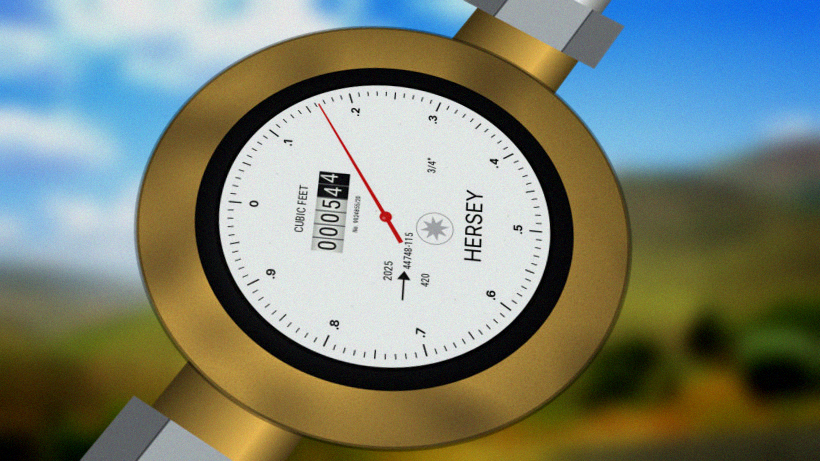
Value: value=544.16 unit=ft³
